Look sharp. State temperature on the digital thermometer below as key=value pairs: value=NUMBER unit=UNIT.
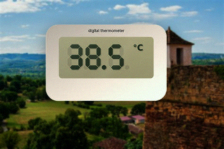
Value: value=38.5 unit=°C
